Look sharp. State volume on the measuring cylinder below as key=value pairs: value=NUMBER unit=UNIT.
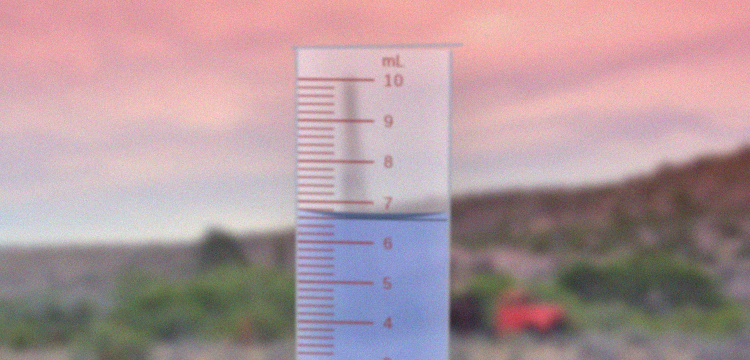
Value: value=6.6 unit=mL
